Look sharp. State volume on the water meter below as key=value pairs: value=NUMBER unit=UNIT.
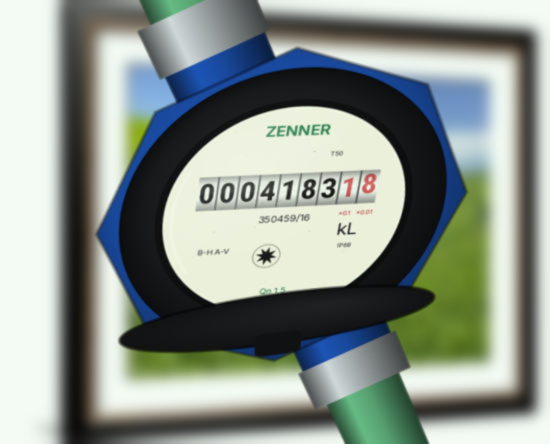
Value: value=4183.18 unit=kL
